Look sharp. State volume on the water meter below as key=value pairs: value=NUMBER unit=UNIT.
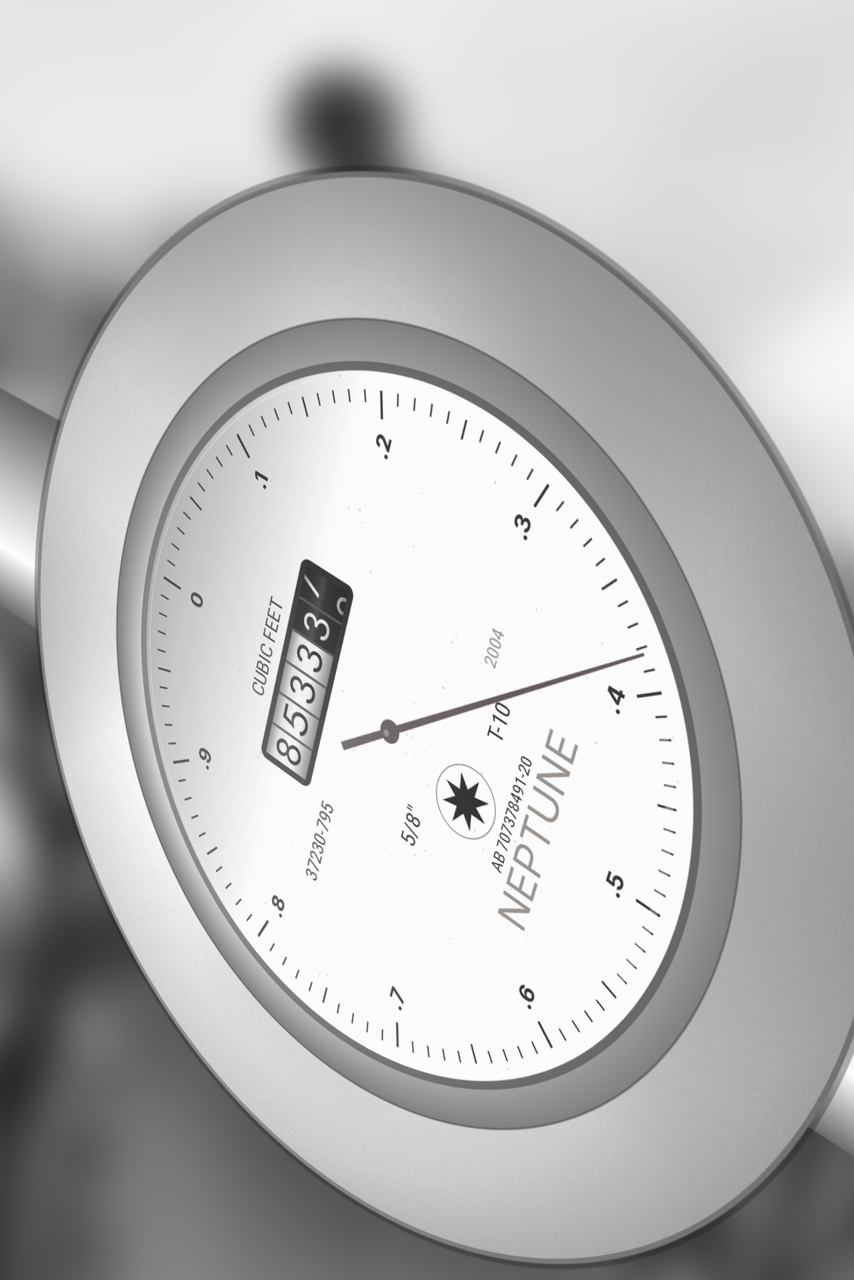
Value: value=853337.38 unit=ft³
